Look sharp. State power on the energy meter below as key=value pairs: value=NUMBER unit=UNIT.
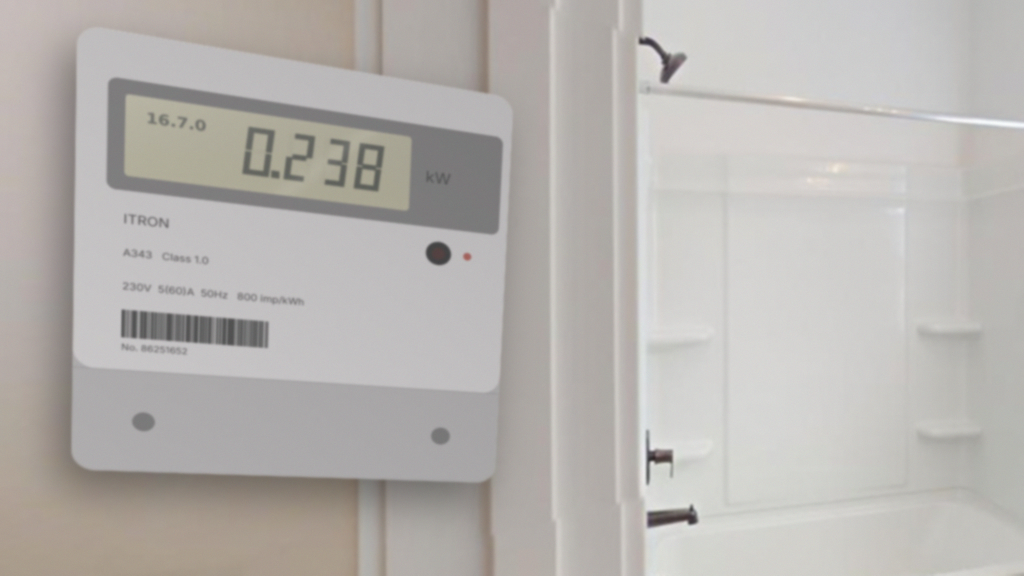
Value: value=0.238 unit=kW
